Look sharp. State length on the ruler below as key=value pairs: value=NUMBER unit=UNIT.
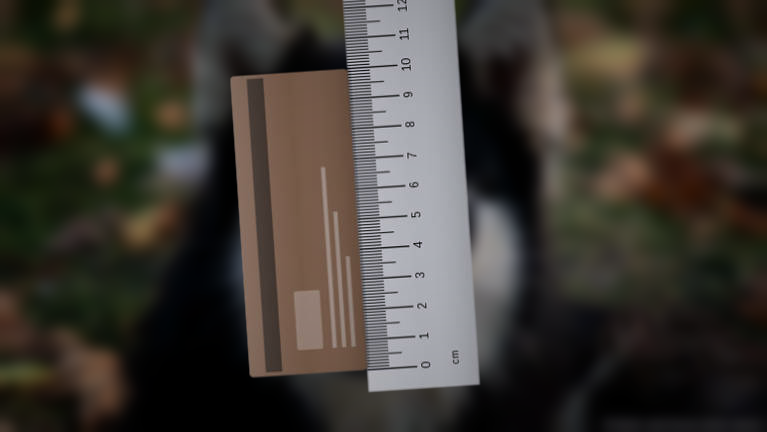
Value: value=10 unit=cm
